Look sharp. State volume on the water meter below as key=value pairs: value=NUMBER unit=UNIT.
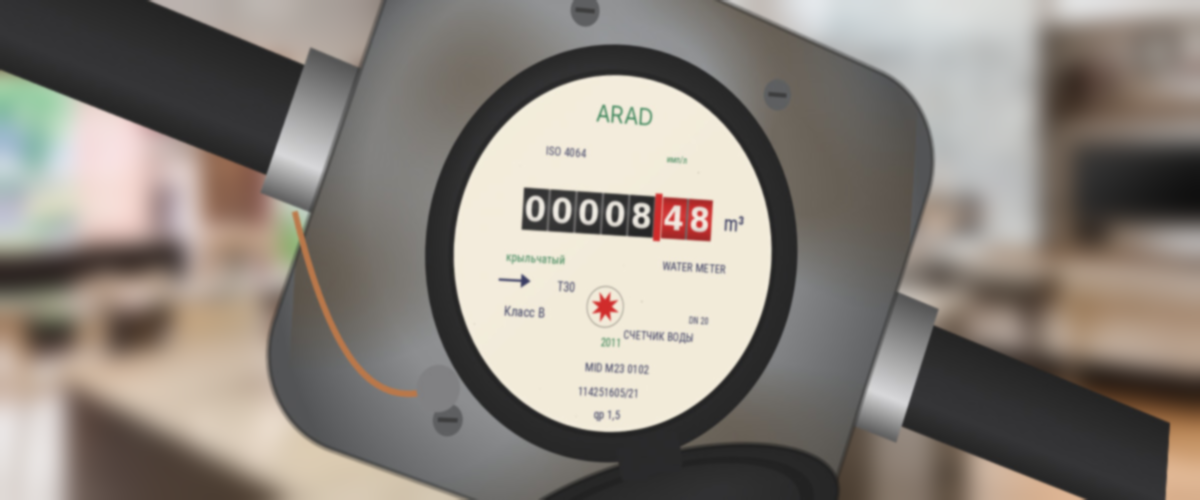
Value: value=8.48 unit=m³
